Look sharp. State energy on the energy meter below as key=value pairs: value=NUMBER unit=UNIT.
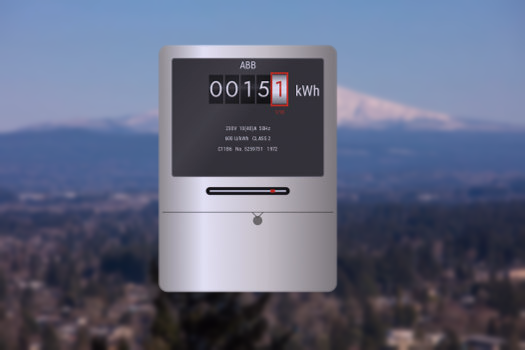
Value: value=15.1 unit=kWh
